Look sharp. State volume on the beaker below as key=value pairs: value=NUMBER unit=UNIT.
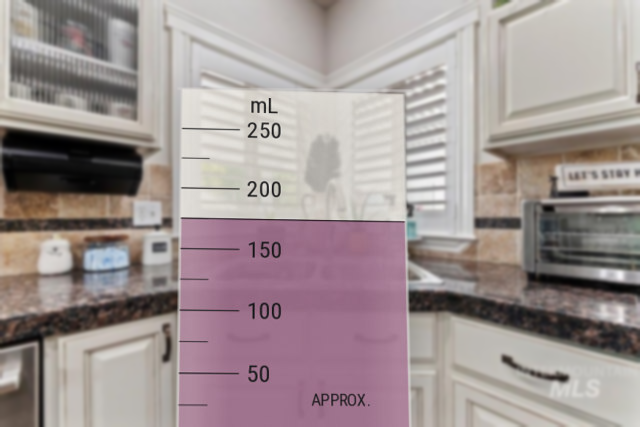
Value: value=175 unit=mL
